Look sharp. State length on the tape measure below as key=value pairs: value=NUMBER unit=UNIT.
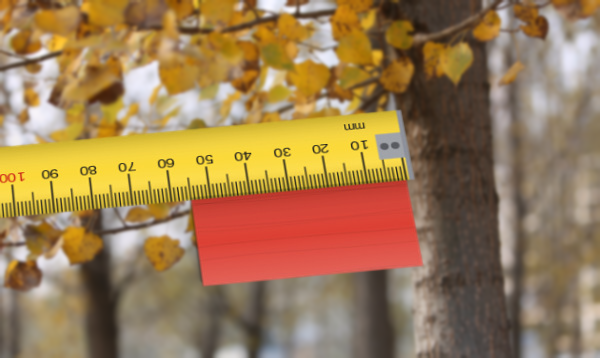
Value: value=55 unit=mm
